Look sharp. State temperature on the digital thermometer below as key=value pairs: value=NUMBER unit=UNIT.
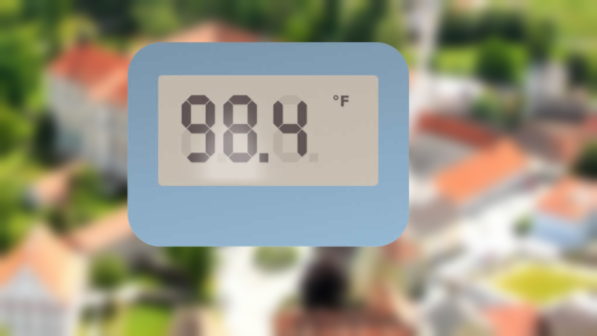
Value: value=98.4 unit=°F
